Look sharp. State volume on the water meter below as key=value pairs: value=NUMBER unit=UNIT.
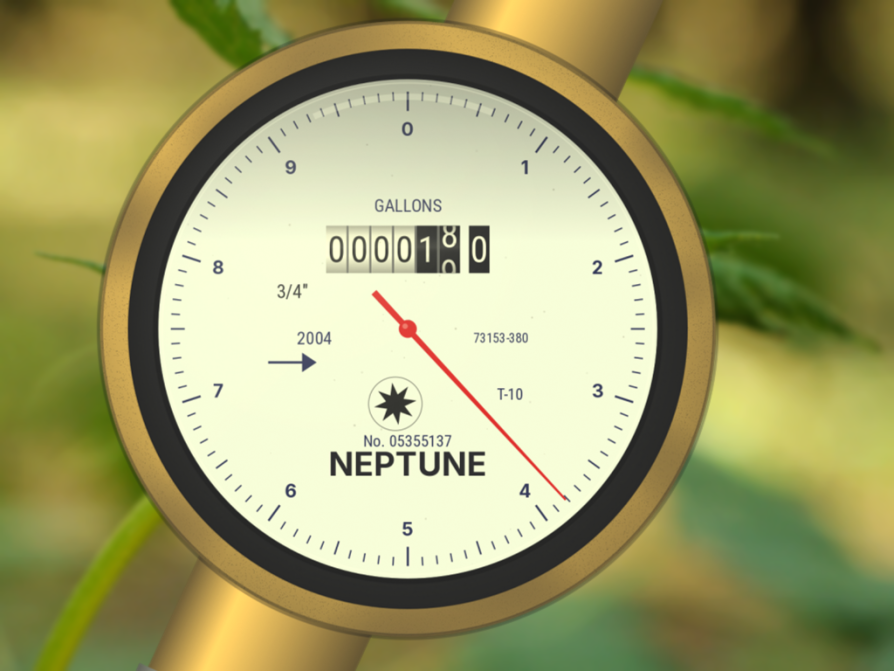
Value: value=183.8 unit=gal
